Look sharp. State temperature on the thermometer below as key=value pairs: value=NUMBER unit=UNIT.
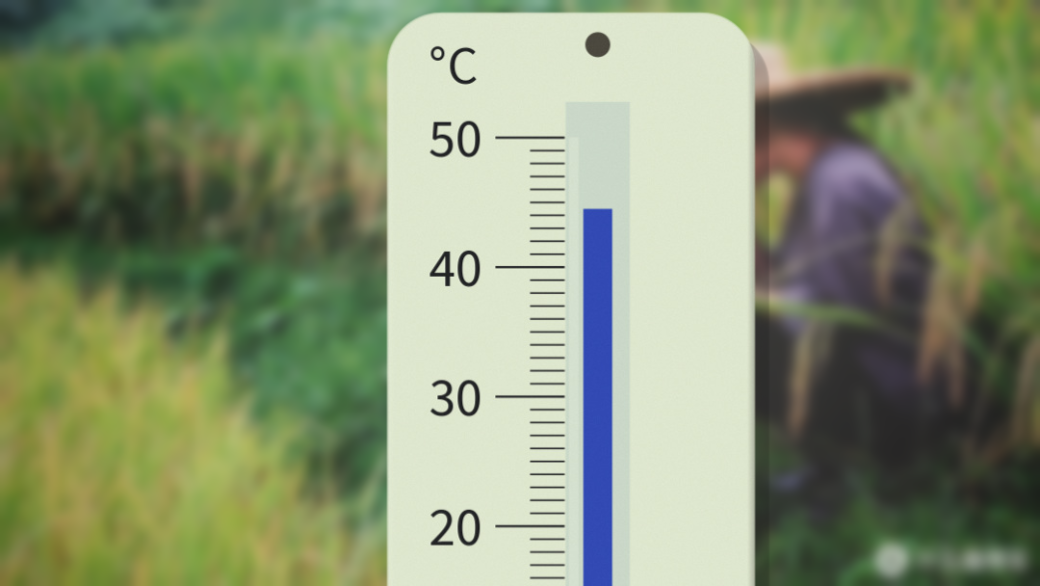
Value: value=44.5 unit=°C
